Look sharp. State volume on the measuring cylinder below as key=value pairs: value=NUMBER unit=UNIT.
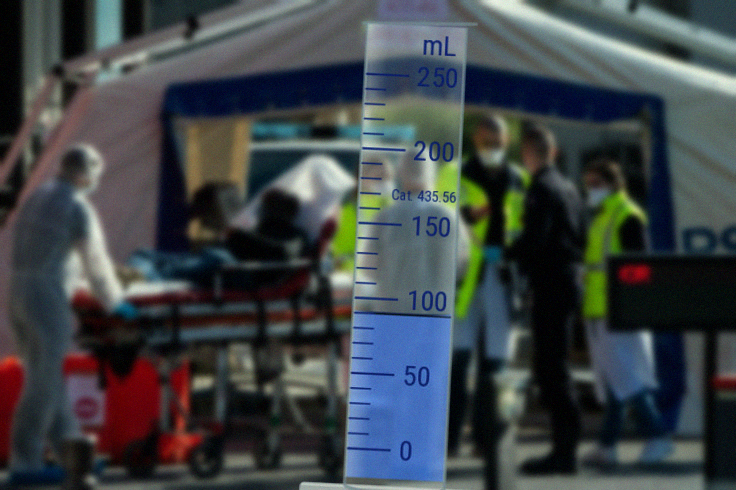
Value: value=90 unit=mL
